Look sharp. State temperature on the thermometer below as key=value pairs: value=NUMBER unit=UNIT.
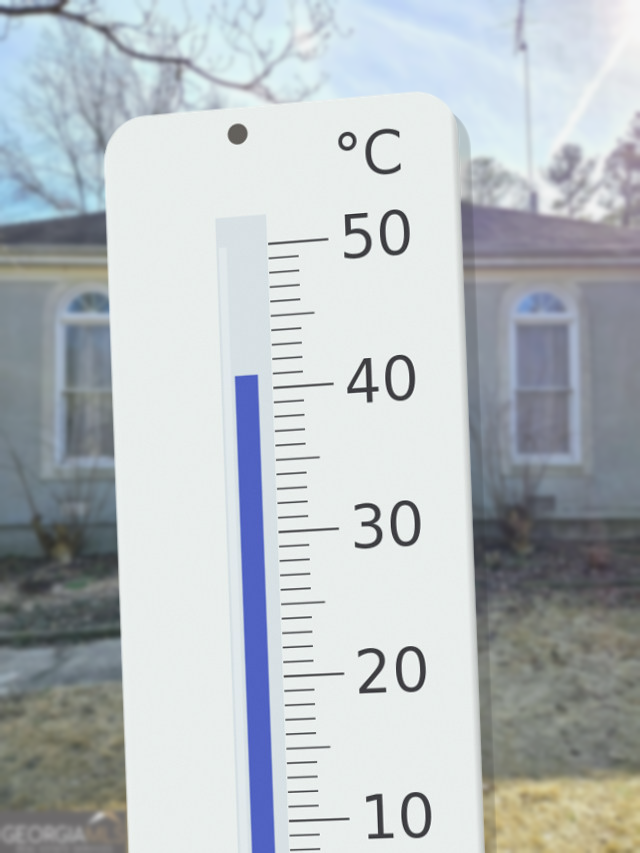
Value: value=41 unit=°C
